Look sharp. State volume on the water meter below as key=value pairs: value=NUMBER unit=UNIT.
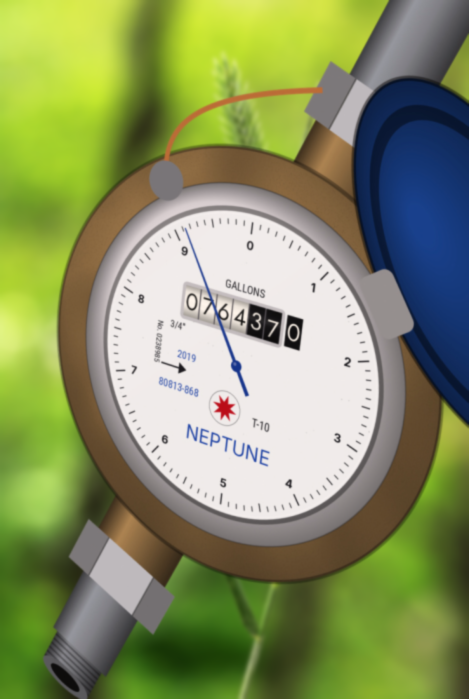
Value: value=764369.1 unit=gal
